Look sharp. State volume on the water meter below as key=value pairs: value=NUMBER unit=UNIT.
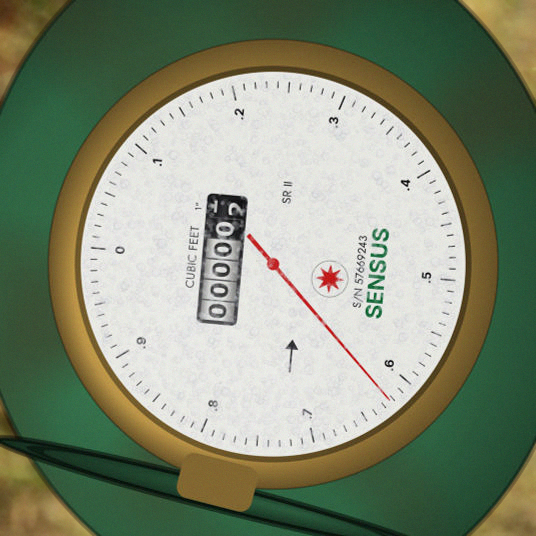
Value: value=1.62 unit=ft³
